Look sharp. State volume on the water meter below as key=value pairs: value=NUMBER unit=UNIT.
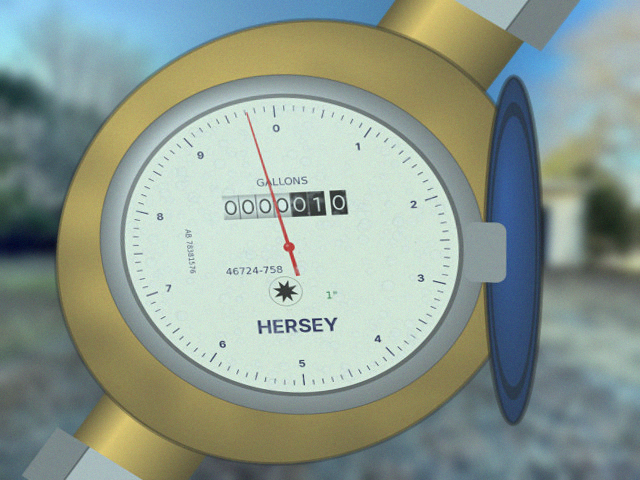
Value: value=9.7 unit=gal
